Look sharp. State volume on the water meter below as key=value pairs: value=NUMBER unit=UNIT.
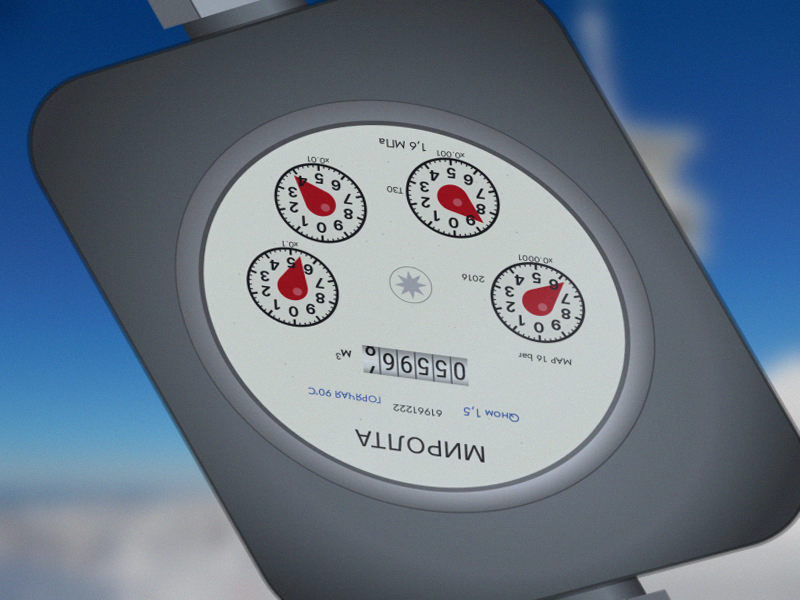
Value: value=55967.5386 unit=m³
